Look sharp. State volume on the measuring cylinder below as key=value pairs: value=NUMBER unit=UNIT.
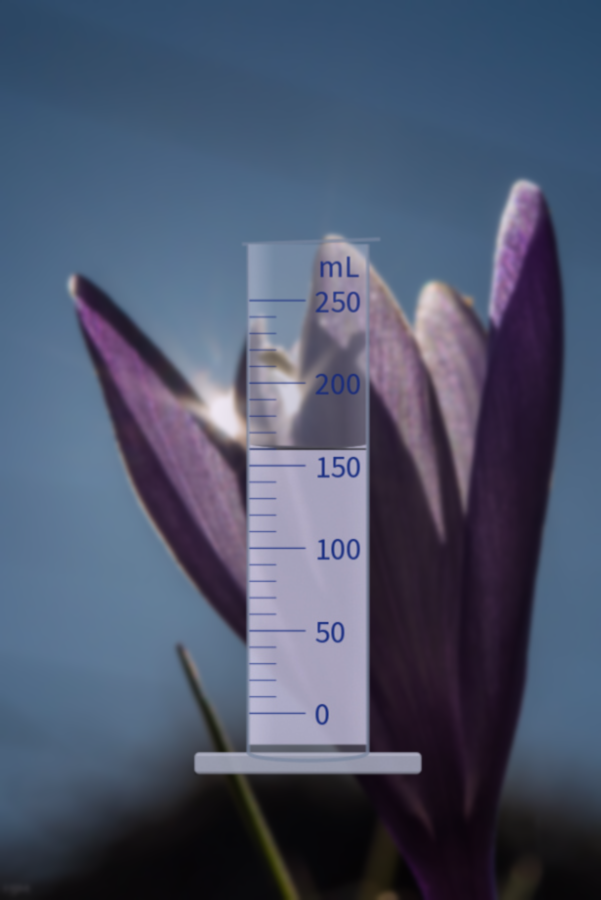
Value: value=160 unit=mL
